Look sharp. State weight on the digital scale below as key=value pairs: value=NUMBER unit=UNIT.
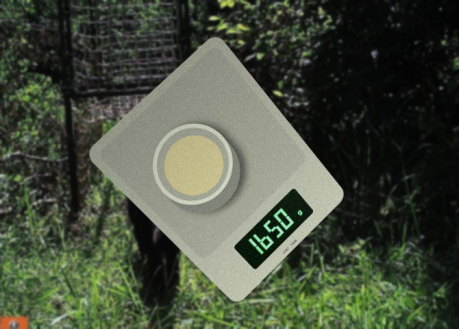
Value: value=1650 unit=g
